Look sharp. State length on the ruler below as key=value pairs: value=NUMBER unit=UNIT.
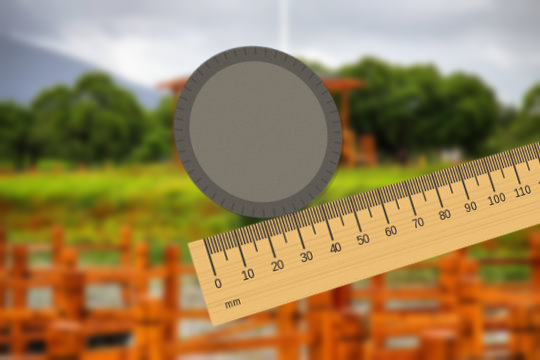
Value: value=55 unit=mm
